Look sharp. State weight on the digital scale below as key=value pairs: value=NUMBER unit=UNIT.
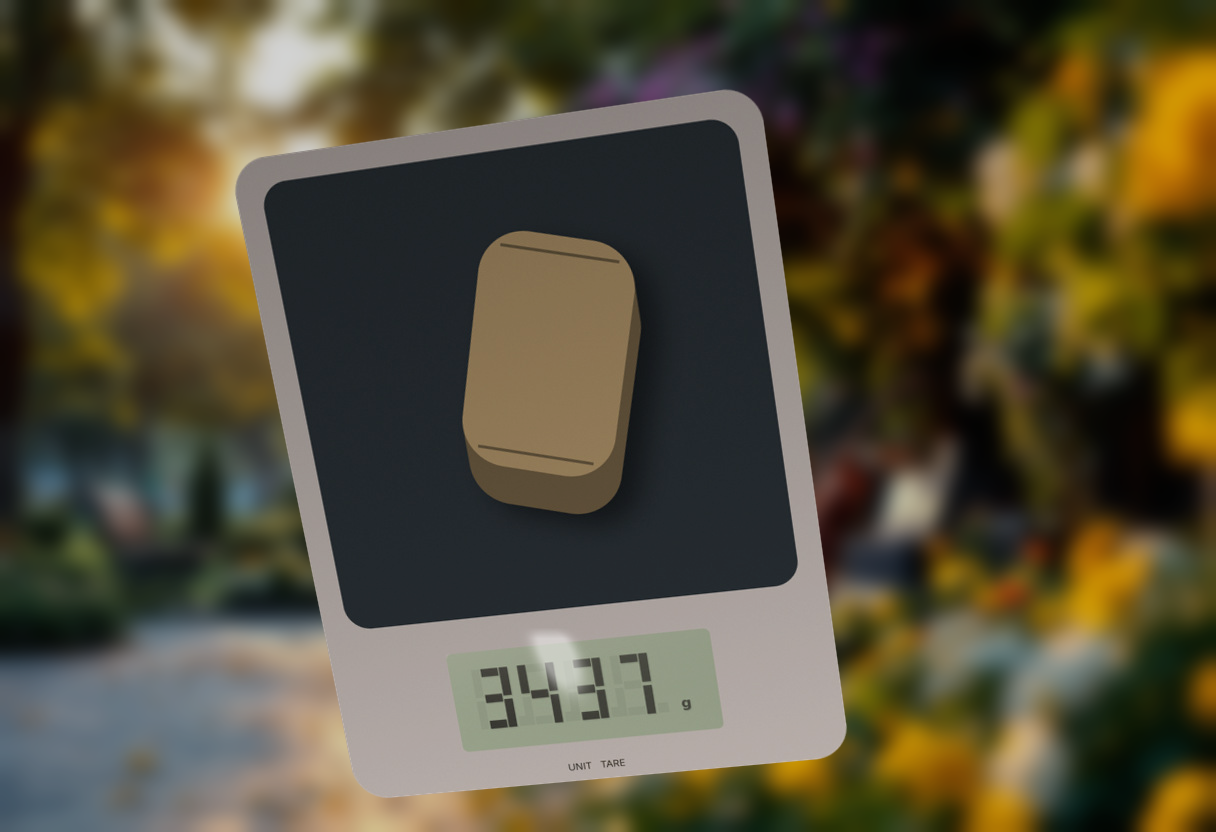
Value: value=3437 unit=g
